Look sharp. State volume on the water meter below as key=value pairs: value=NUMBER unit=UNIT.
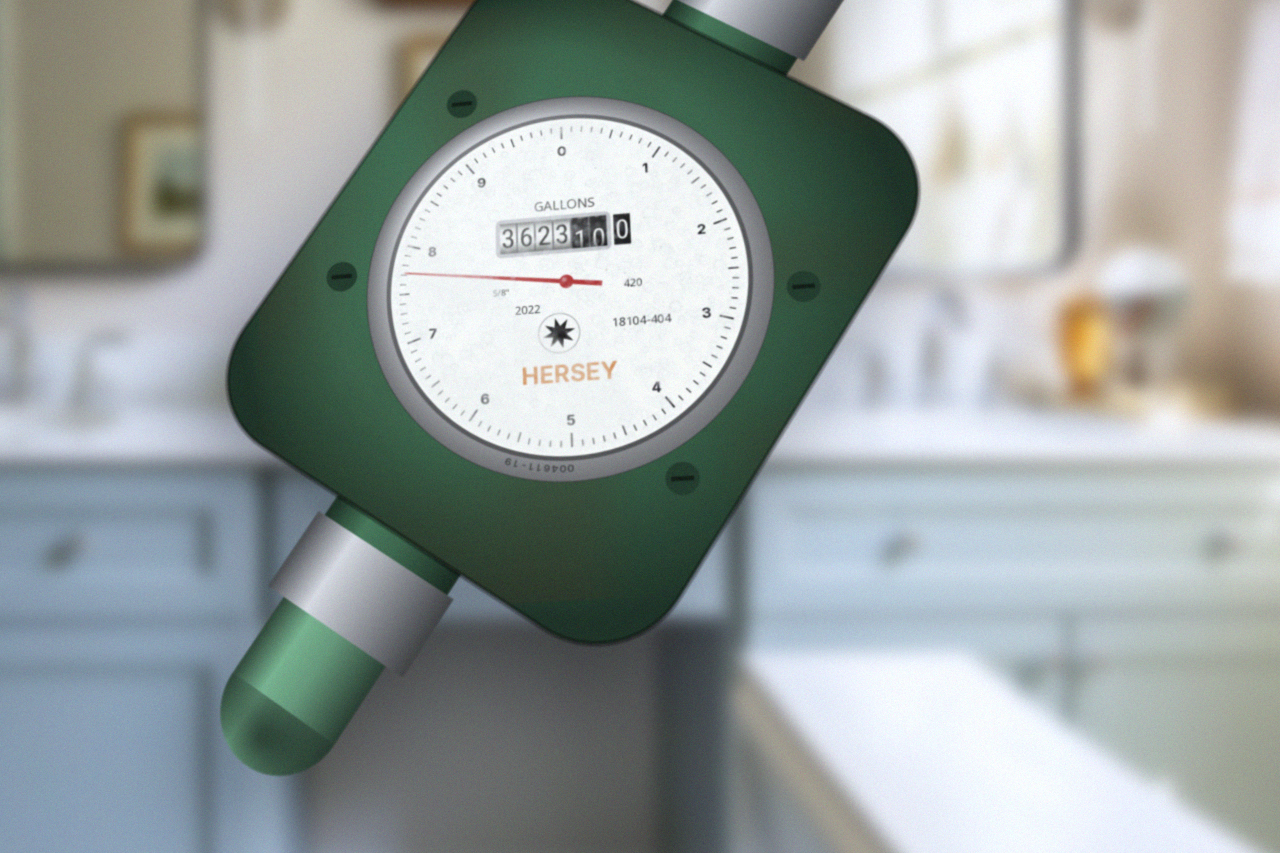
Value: value=3623097.7 unit=gal
